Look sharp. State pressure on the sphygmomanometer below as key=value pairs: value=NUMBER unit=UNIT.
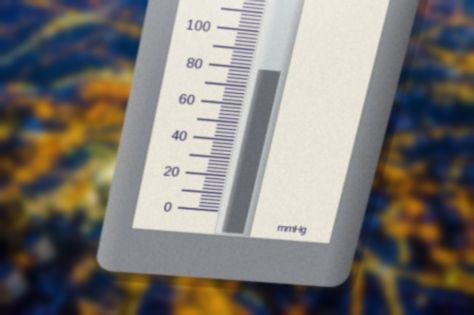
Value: value=80 unit=mmHg
